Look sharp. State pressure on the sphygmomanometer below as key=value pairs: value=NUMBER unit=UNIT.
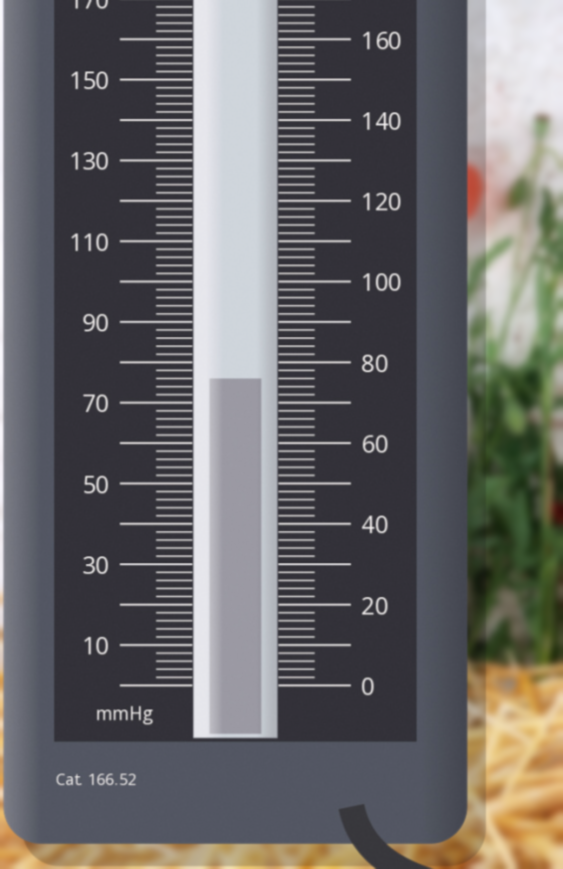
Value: value=76 unit=mmHg
